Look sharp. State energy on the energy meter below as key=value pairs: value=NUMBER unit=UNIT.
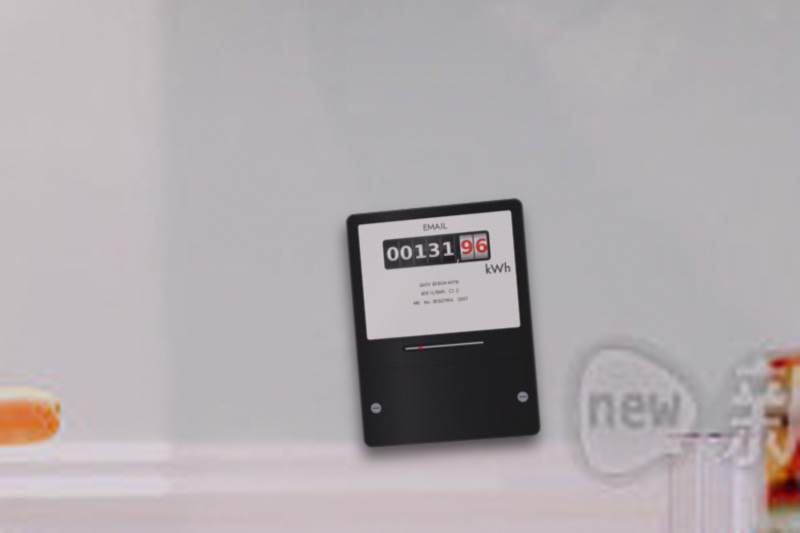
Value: value=131.96 unit=kWh
